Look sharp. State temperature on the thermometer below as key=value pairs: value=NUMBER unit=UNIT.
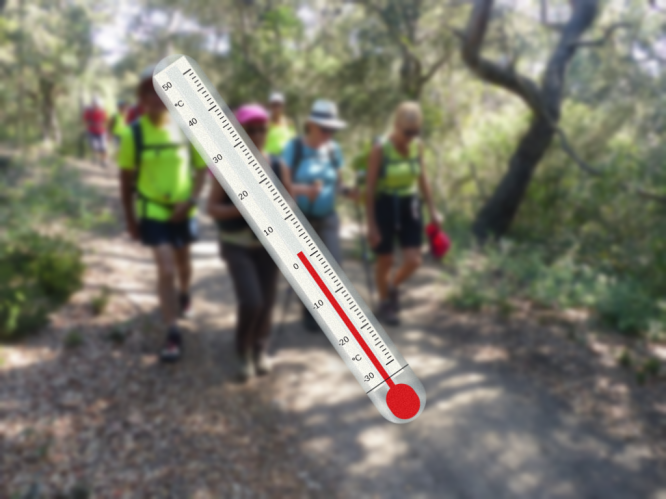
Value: value=2 unit=°C
